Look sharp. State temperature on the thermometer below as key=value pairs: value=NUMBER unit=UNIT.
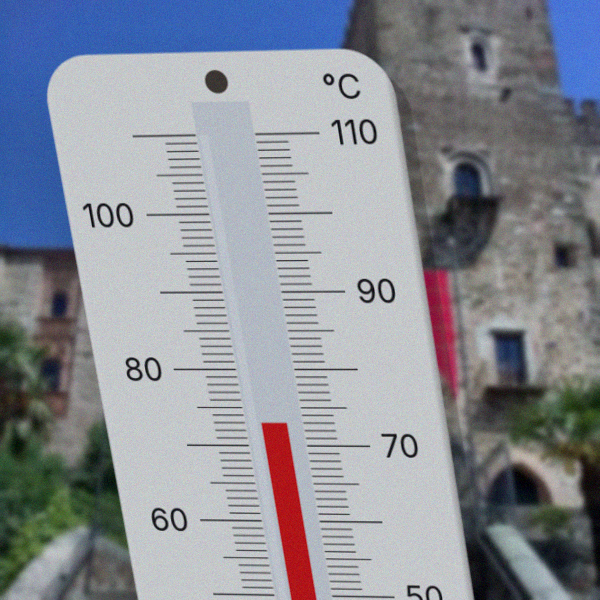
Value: value=73 unit=°C
